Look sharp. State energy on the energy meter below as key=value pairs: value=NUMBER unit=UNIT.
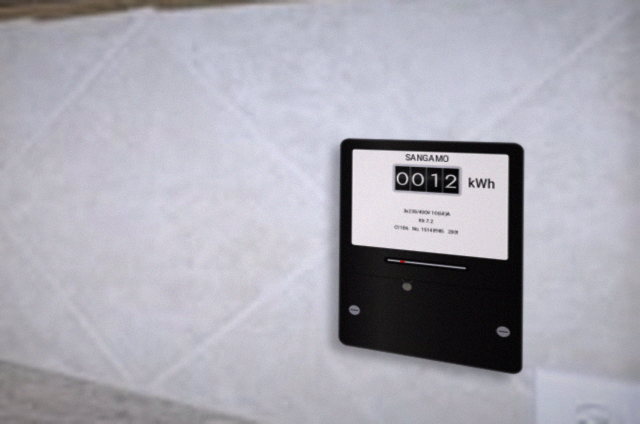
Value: value=12 unit=kWh
